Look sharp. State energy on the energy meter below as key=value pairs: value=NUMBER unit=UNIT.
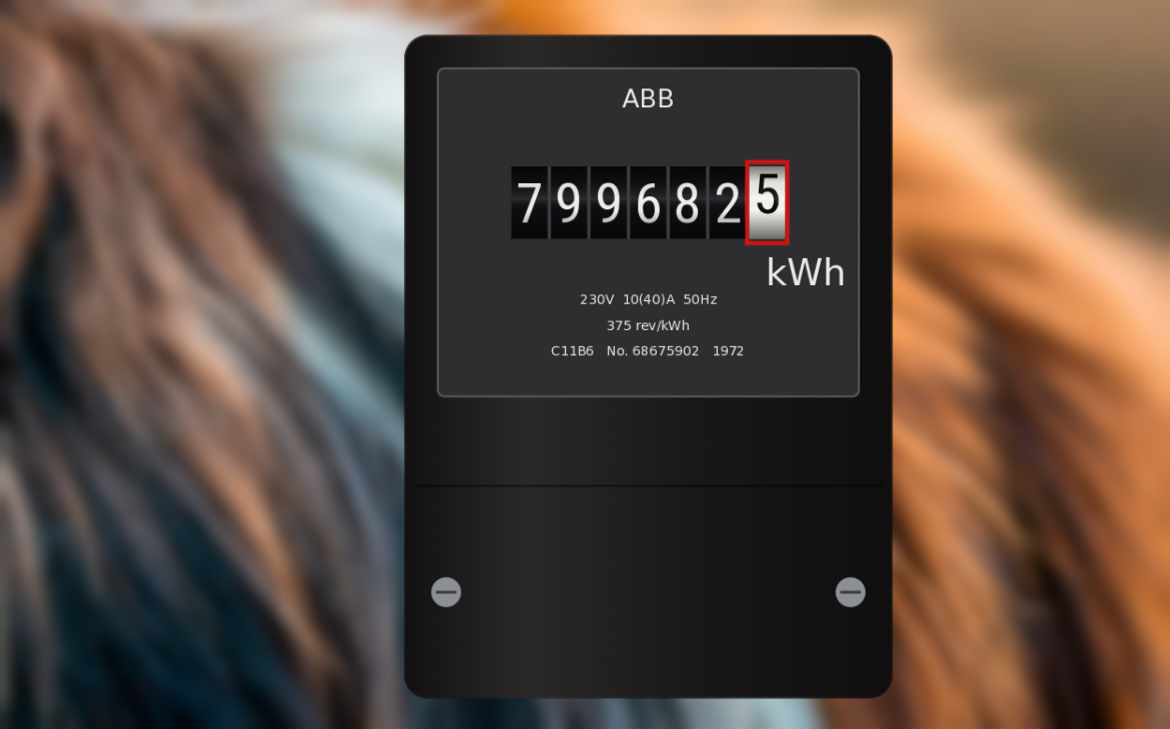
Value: value=799682.5 unit=kWh
